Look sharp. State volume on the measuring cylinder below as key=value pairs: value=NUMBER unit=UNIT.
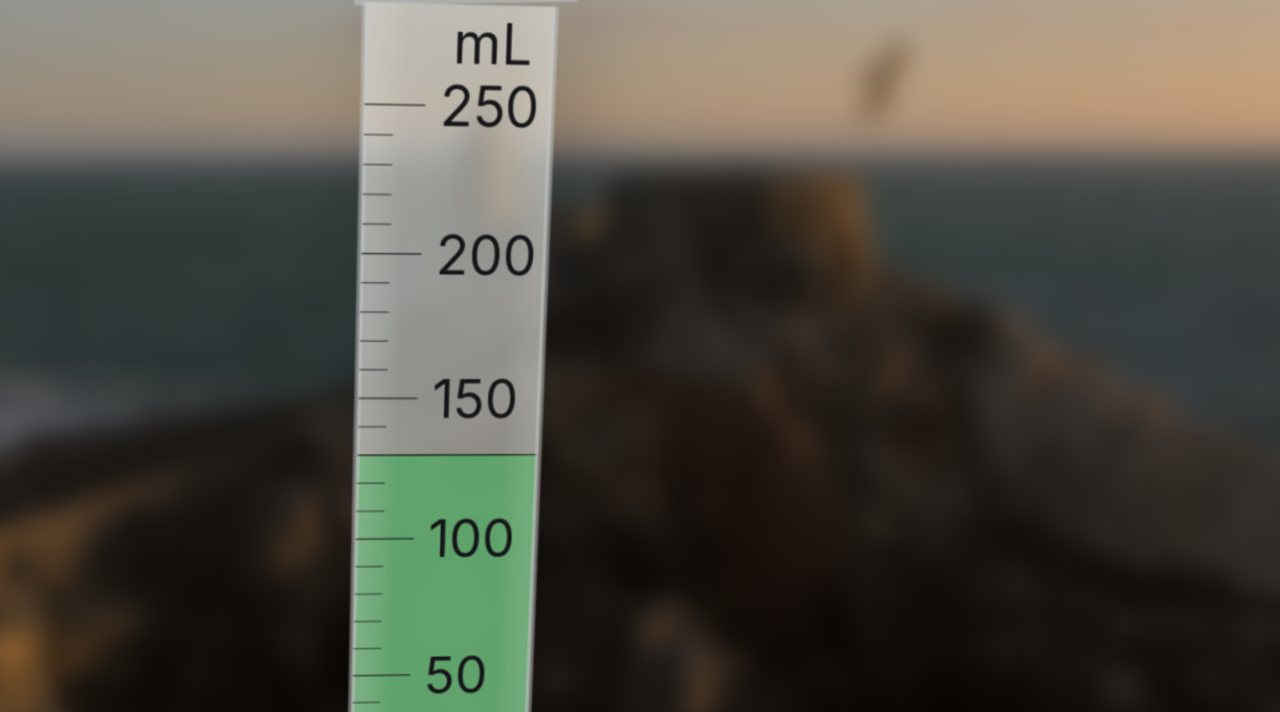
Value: value=130 unit=mL
